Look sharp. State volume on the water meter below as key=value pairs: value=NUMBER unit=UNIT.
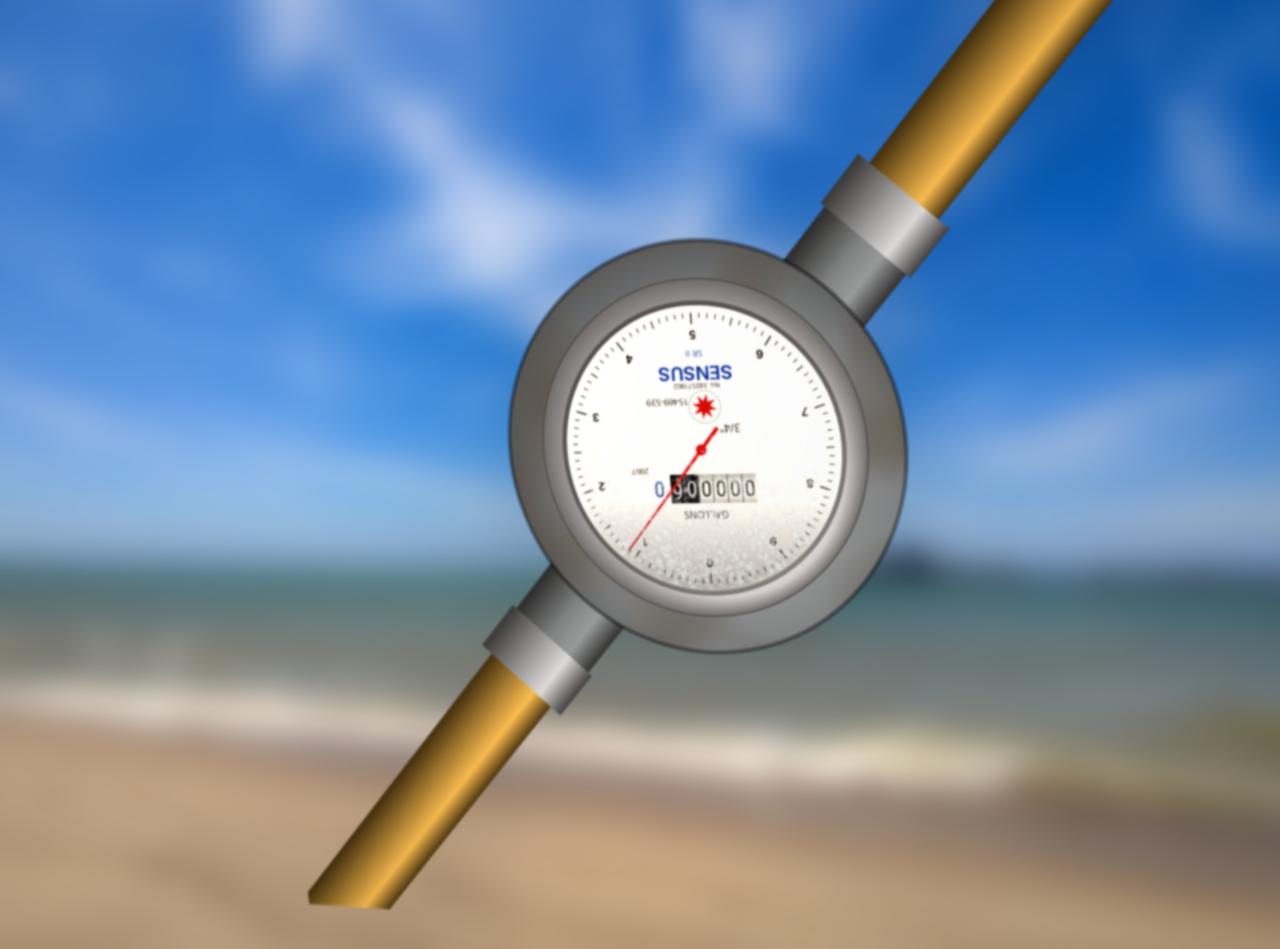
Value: value=61.1 unit=gal
